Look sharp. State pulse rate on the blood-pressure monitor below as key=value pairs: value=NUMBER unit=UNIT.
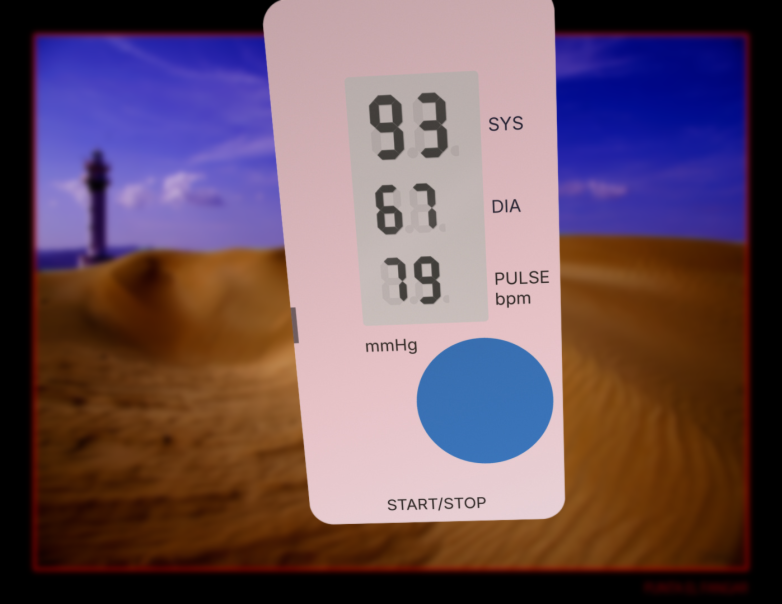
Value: value=79 unit=bpm
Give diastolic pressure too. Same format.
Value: value=67 unit=mmHg
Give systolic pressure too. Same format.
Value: value=93 unit=mmHg
